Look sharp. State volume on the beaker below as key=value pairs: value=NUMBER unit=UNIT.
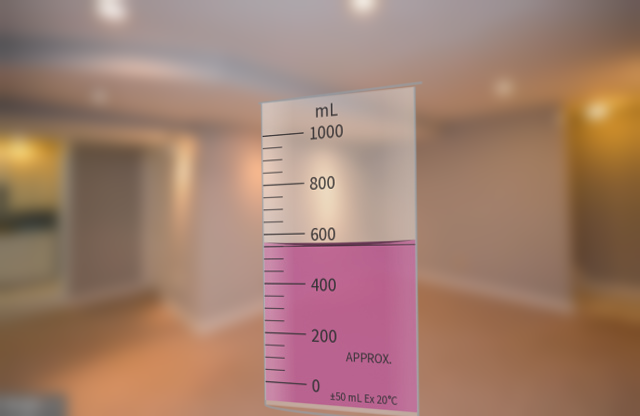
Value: value=550 unit=mL
